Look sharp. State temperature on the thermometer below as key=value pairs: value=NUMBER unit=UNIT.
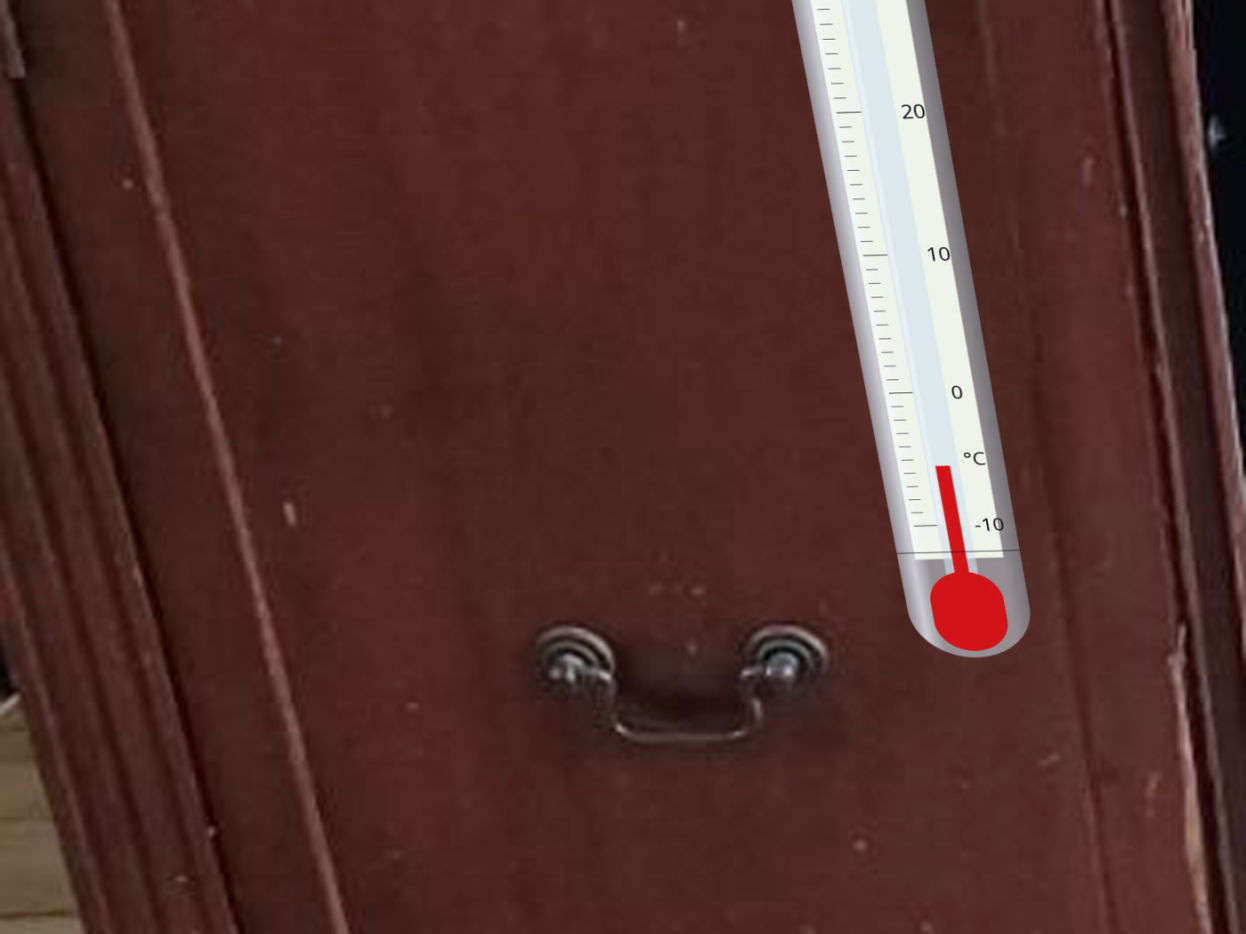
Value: value=-5.5 unit=°C
